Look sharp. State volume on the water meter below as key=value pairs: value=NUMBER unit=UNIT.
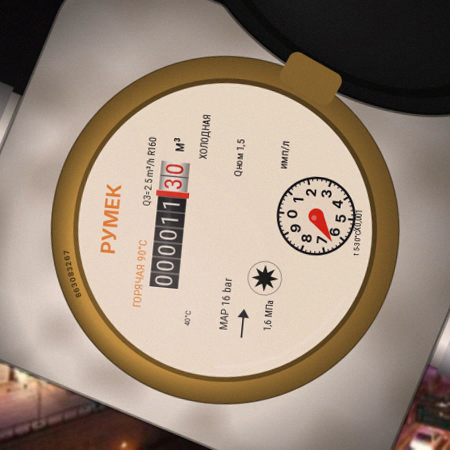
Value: value=11.306 unit=m³
